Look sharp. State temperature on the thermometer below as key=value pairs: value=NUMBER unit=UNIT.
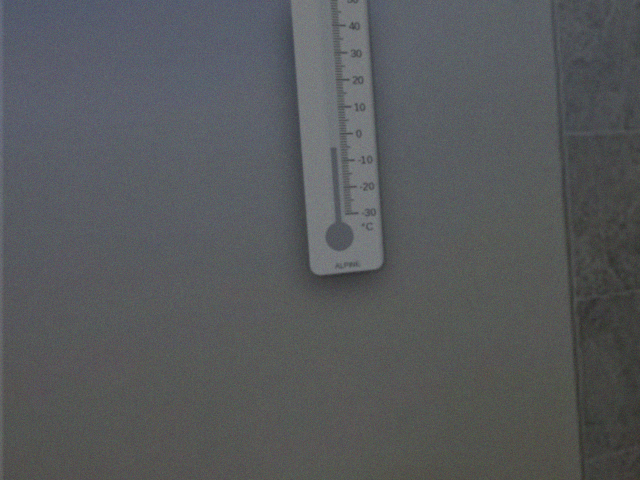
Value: value=-5 unit=°C
